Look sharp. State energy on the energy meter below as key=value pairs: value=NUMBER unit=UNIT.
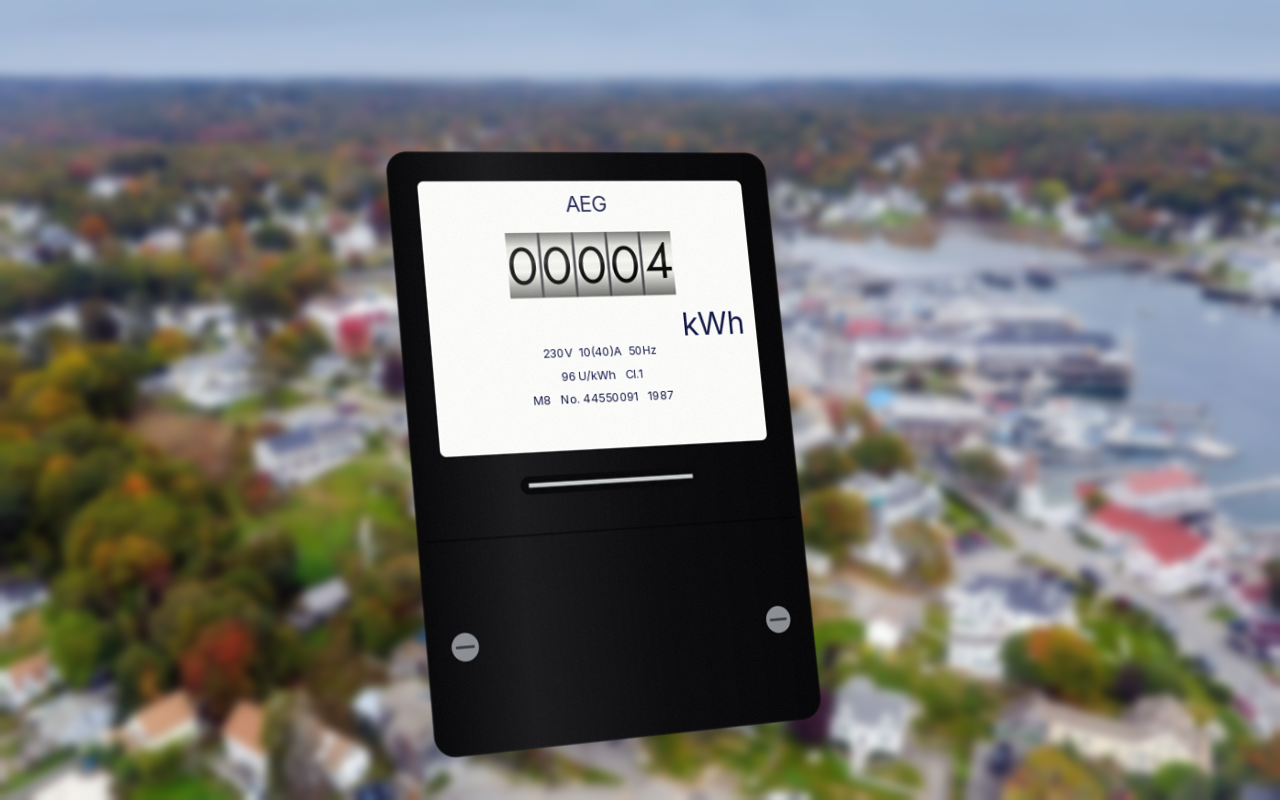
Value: value=4 unit=kWh
